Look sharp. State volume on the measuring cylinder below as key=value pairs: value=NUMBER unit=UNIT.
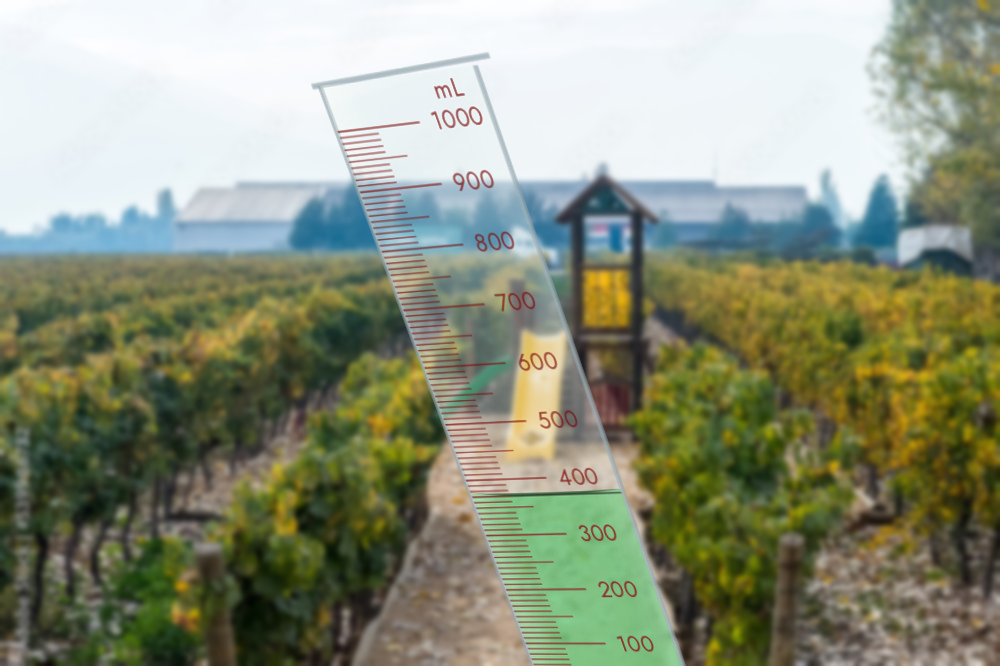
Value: value=370 unit=mL
